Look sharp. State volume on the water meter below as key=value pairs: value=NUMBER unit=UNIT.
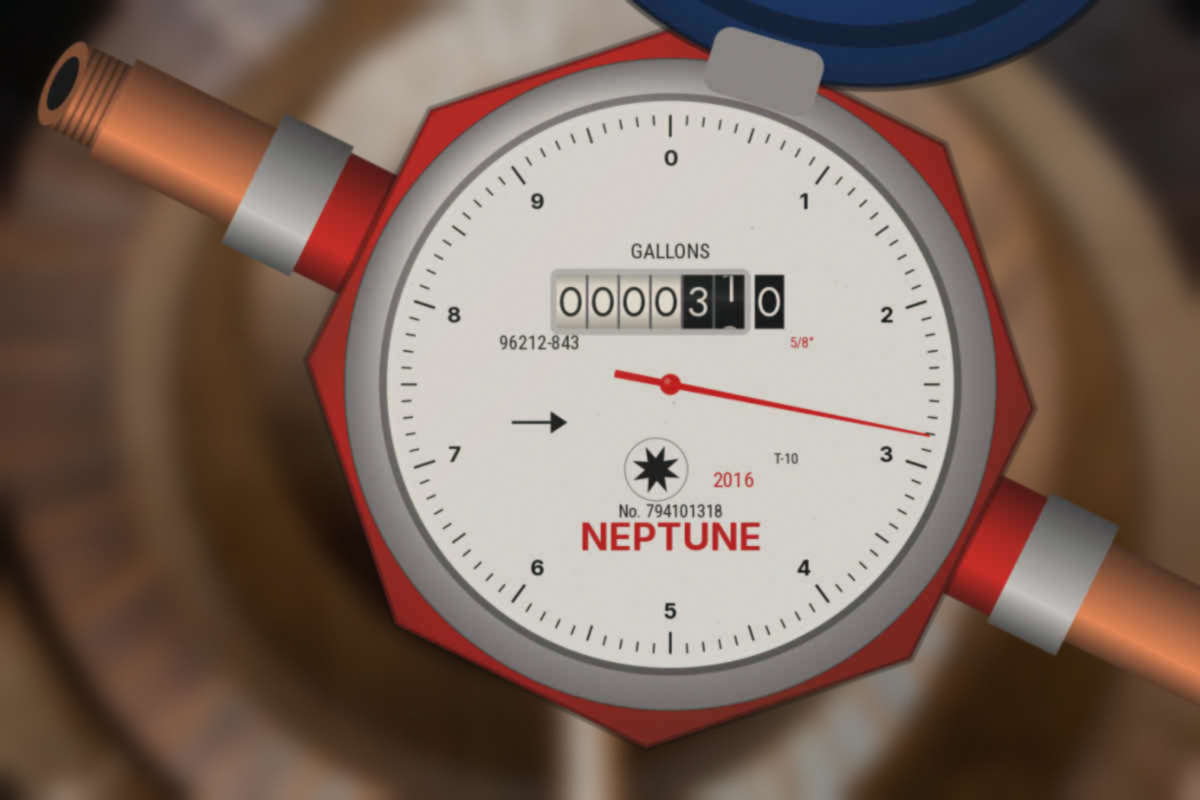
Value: value=312.8 unit=gal
